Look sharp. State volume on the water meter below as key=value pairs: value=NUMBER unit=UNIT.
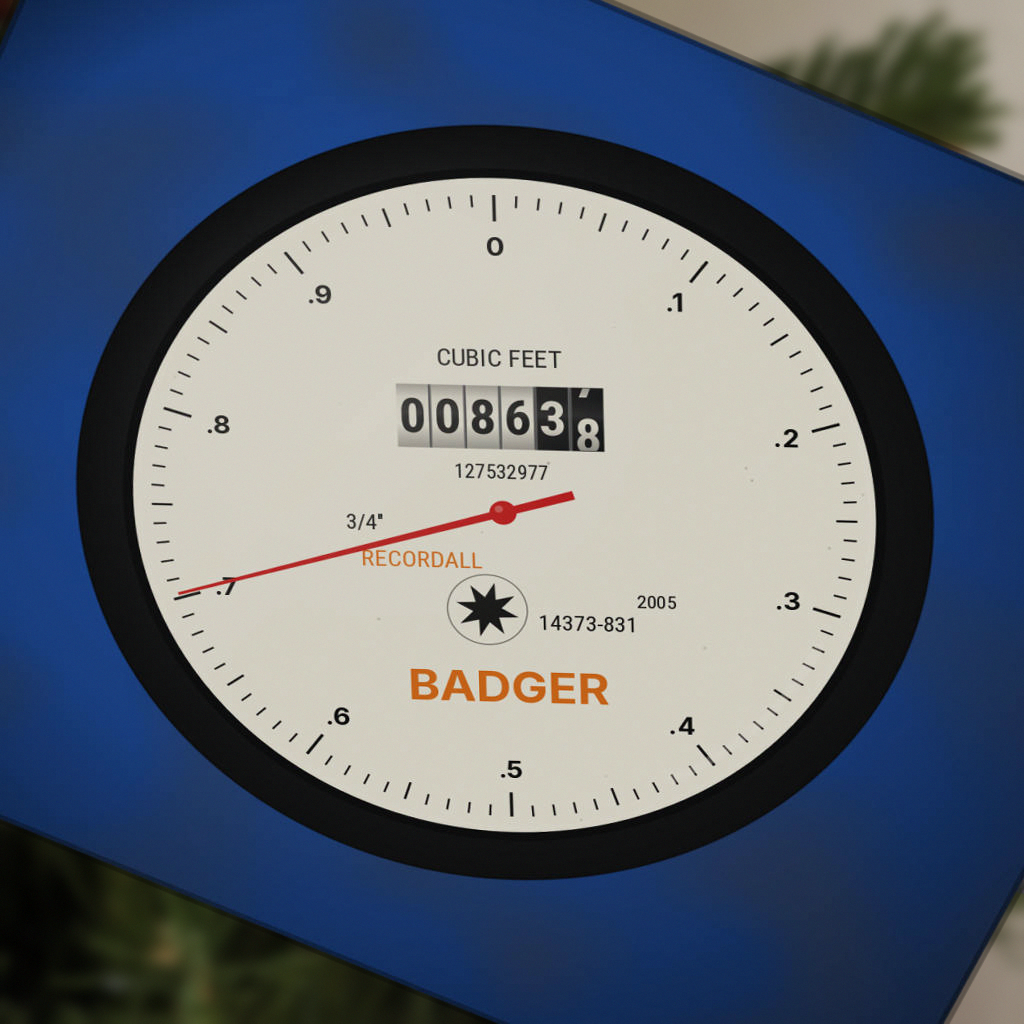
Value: value=8637.70 unit=ft³
